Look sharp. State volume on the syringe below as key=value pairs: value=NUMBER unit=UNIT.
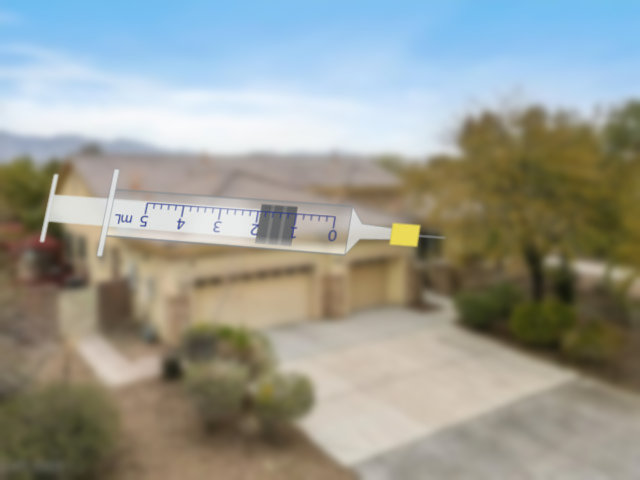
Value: value=1 unit=mL
